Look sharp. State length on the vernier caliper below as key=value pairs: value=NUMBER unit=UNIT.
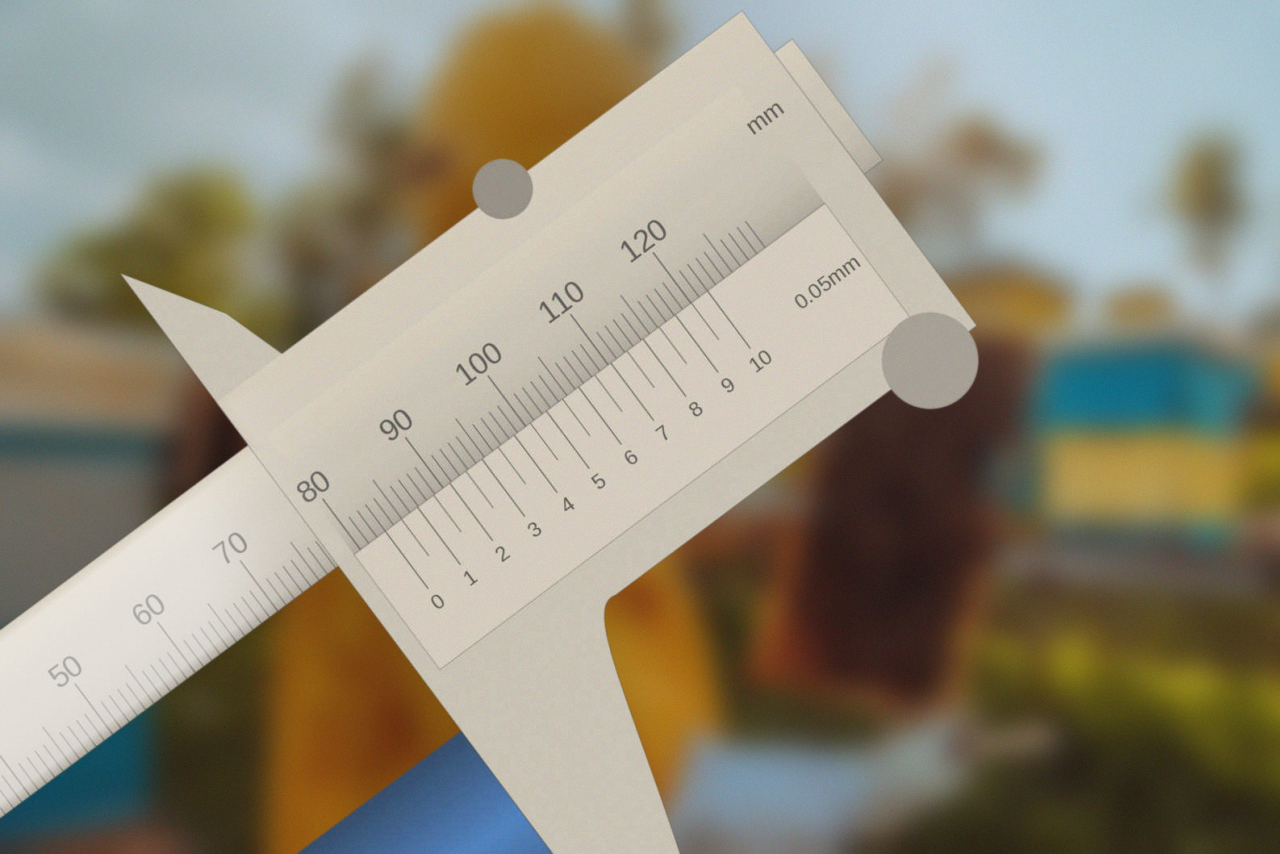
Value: value=83.0 unit=mm
